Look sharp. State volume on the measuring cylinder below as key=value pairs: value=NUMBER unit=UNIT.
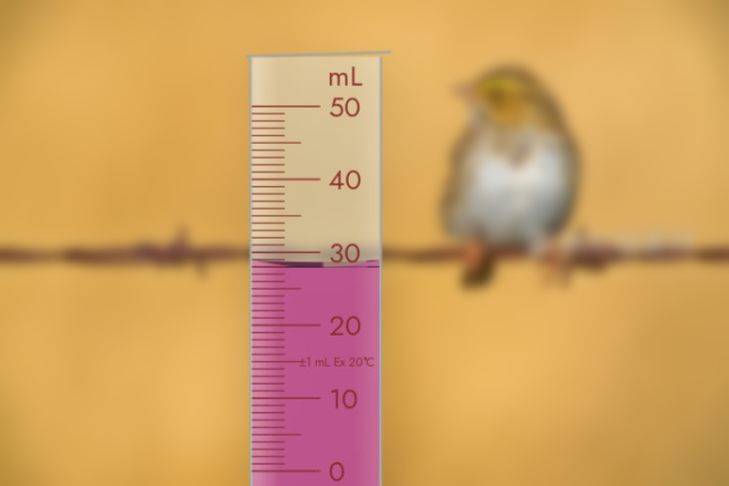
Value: value=28 unit=mL
